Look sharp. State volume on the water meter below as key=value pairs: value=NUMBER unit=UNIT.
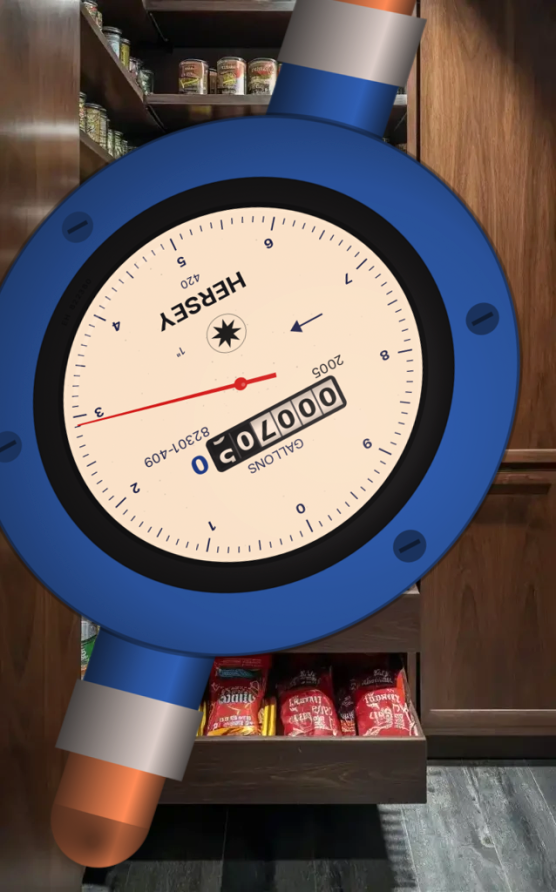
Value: value=7052.9 unit=gal
